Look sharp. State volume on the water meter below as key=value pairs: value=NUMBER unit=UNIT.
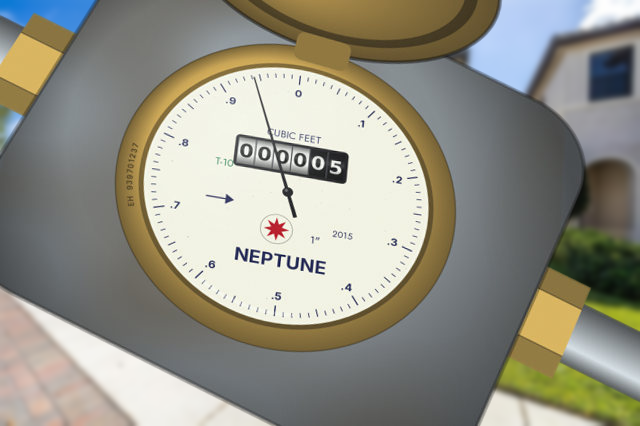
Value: value=4.94 unit=ft³
